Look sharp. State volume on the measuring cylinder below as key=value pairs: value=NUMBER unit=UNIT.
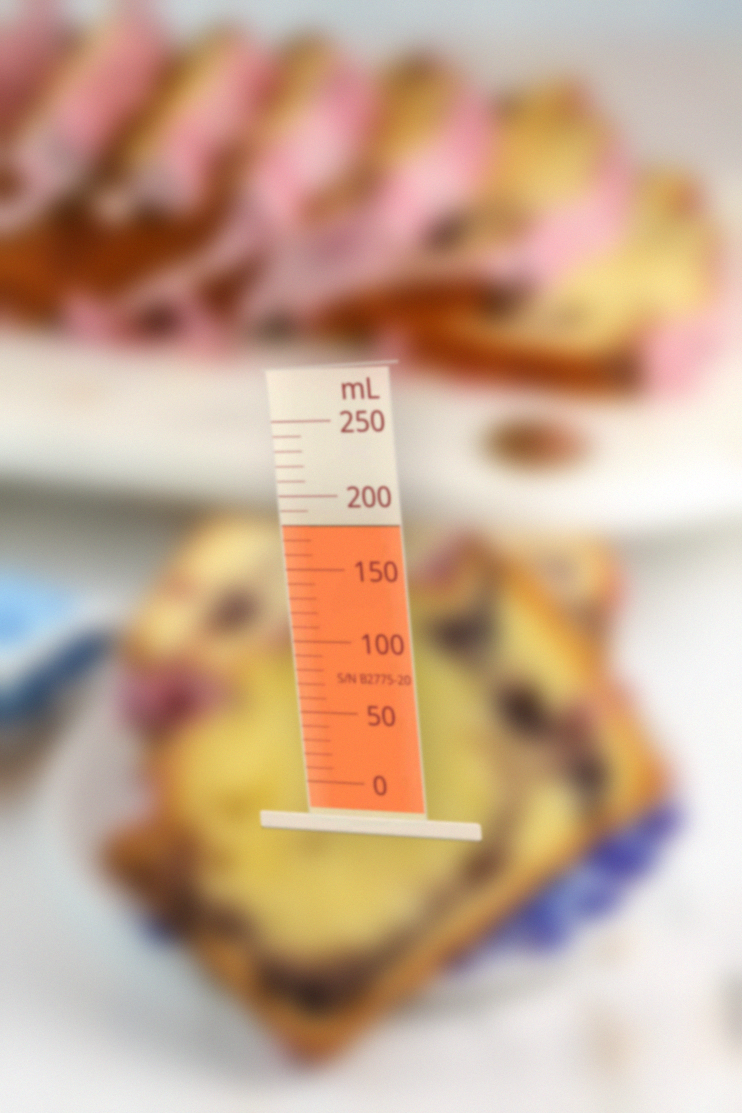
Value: value=180 unit=mL
